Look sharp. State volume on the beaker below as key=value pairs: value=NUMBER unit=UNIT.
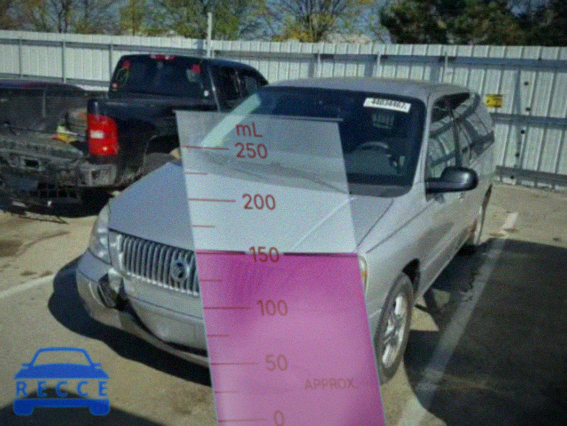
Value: value=150 unit=mL
